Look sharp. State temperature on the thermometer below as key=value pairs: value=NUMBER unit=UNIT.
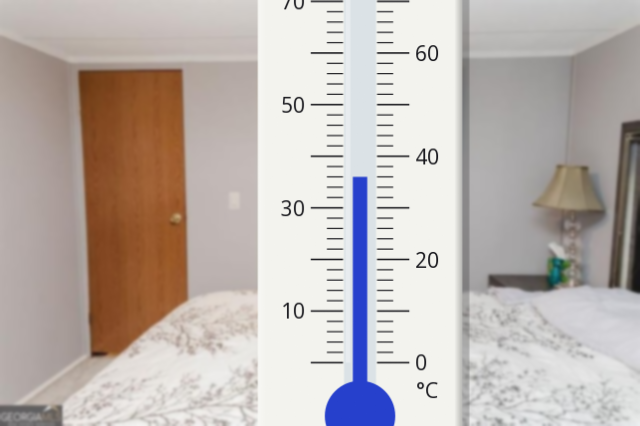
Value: value=36 unit=°C
